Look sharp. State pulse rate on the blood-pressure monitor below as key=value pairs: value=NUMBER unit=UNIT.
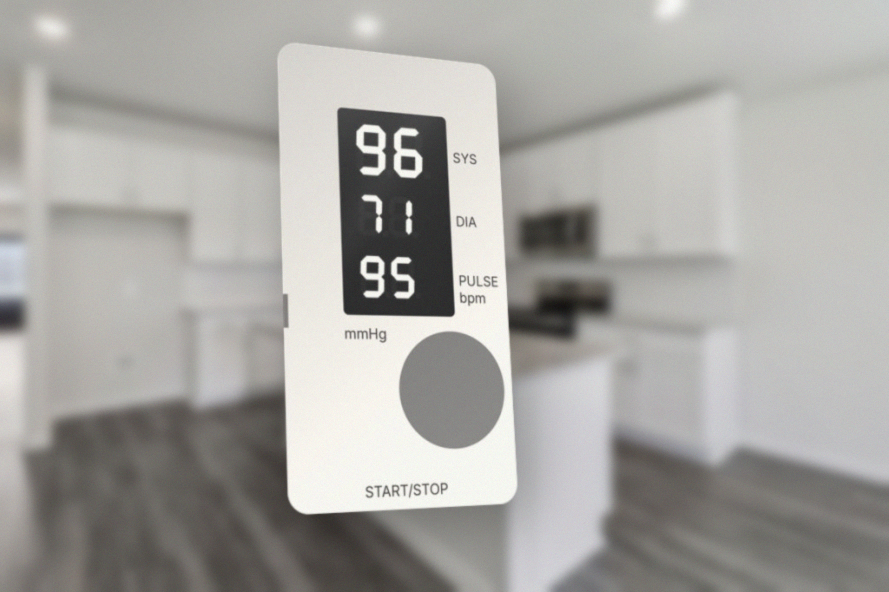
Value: value=95 unit=bpm
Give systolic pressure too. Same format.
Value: value=96 unit=mmHg
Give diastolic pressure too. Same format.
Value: value=71 unit=mmHg
